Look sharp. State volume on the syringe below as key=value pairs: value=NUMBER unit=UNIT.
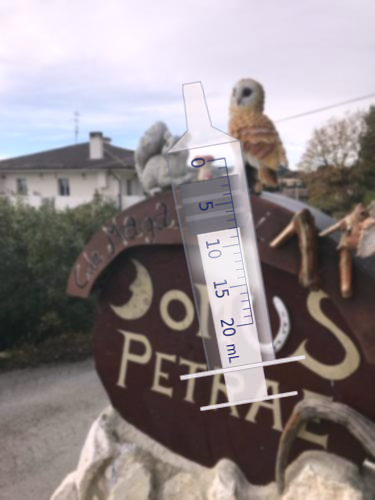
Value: value=2 unit=mL
